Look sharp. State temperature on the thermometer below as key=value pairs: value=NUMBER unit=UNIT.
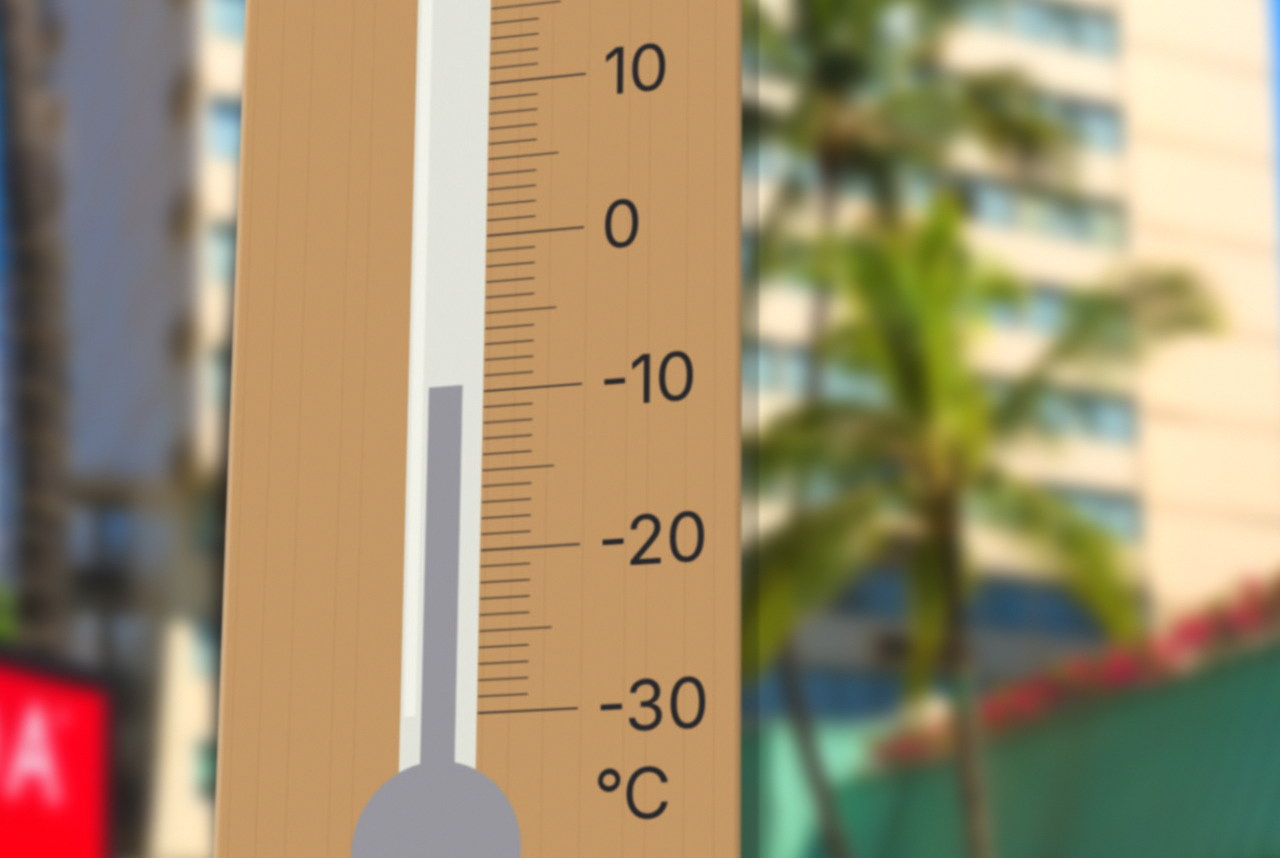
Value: value=-9.5 unit=°C
